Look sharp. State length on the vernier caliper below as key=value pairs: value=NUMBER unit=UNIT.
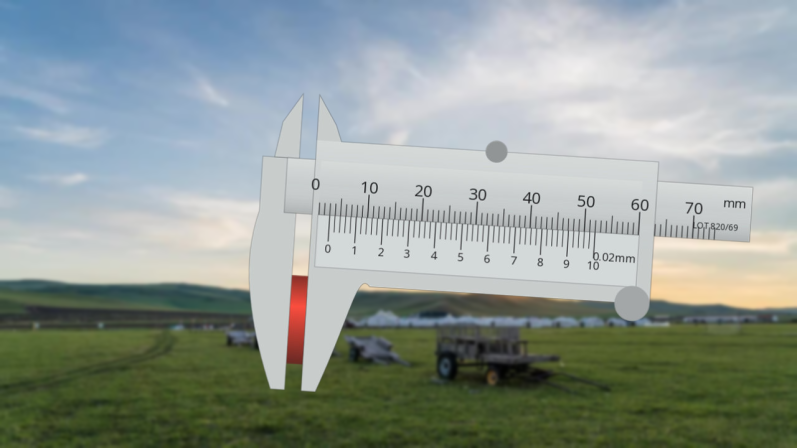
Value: value=3.0 unit=mm
